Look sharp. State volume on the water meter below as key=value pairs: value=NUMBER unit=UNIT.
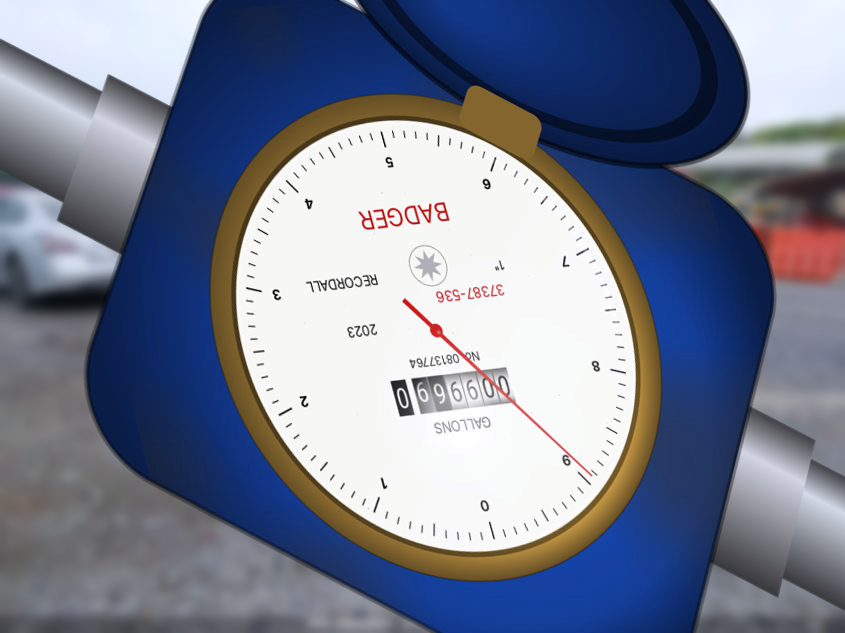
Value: value=99688.9 unit=gal
